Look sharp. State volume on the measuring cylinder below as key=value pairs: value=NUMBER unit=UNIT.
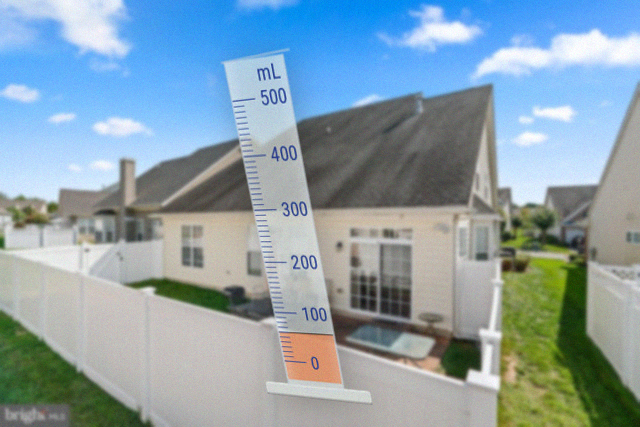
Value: value=60 unit=mL
